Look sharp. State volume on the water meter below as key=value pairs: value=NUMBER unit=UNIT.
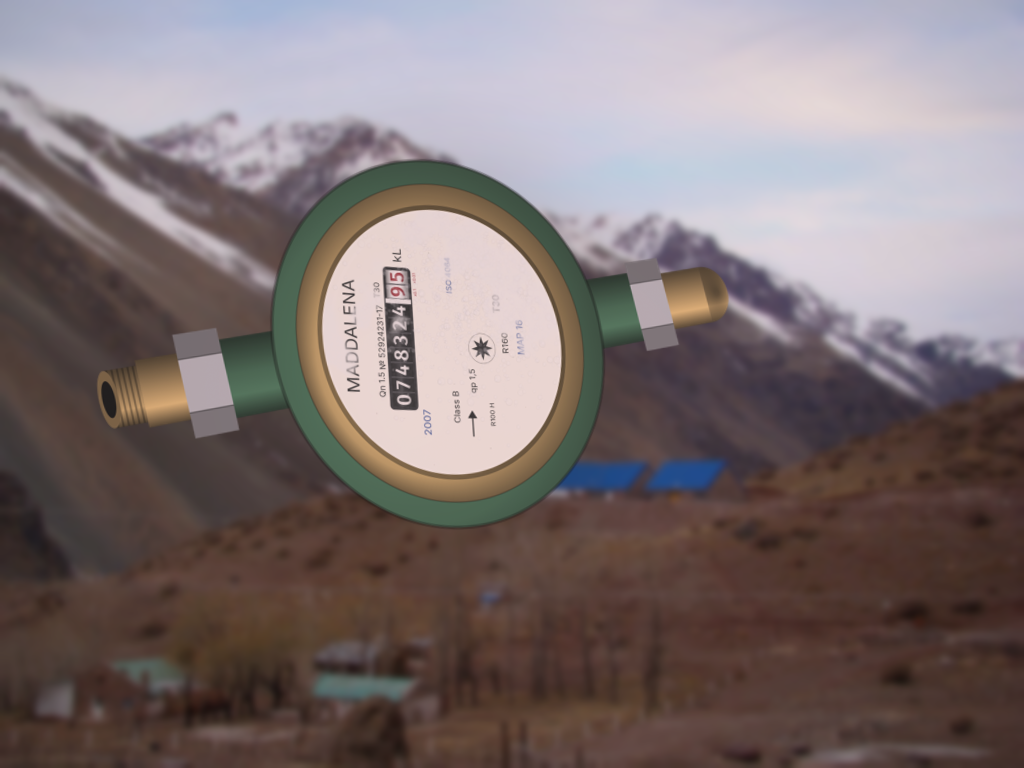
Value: value=748324.95 unit=kL
